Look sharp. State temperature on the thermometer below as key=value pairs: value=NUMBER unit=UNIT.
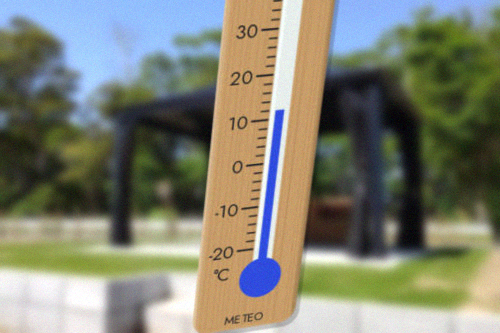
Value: value=12 unit=°C
